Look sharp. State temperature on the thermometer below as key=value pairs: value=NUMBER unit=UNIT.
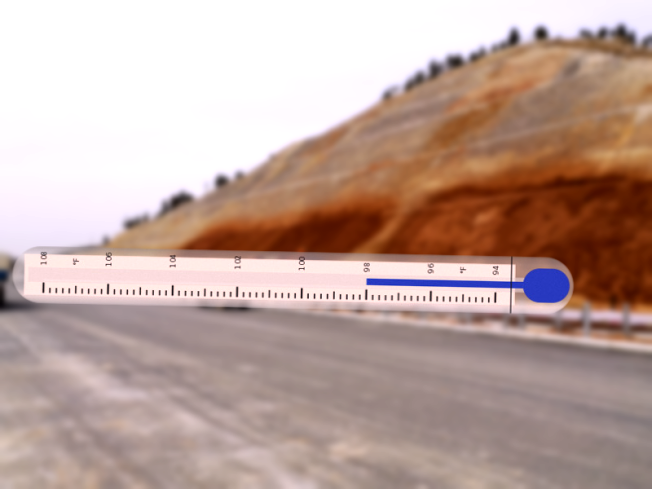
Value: value=98 unit=°F
